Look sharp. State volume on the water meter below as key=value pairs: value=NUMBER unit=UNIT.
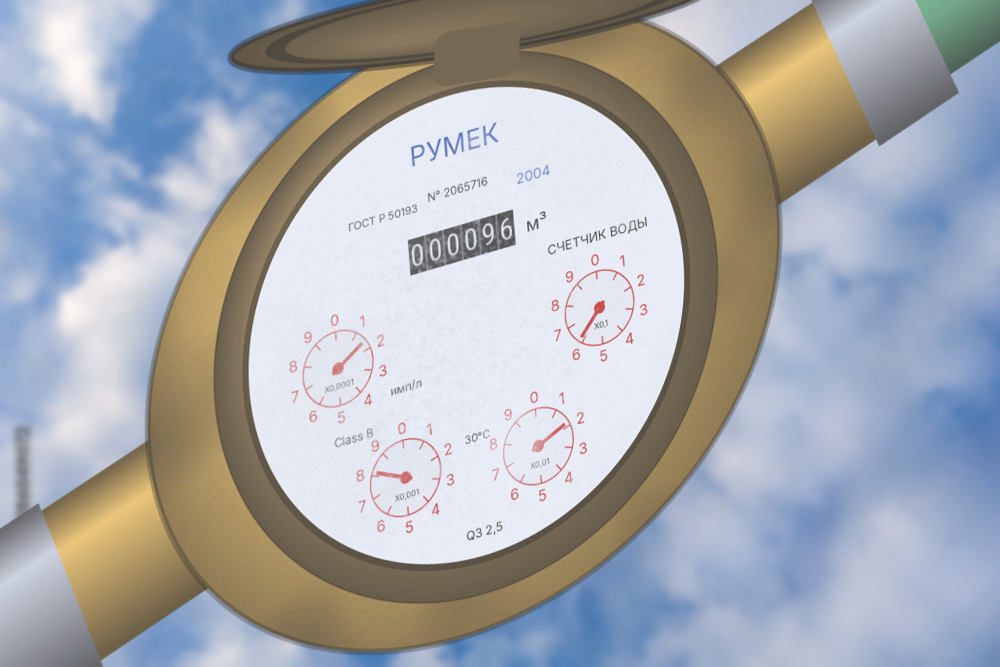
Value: value=96.6181 unit=m³
